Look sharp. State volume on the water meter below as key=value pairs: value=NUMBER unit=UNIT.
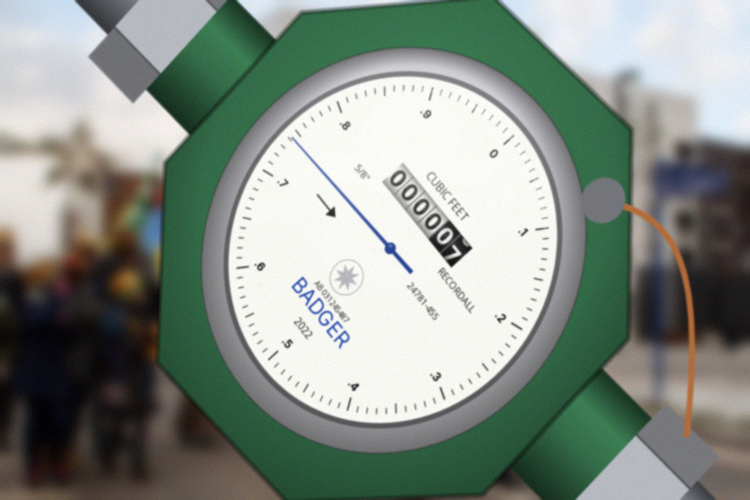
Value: value=6.74 unit=ft³
